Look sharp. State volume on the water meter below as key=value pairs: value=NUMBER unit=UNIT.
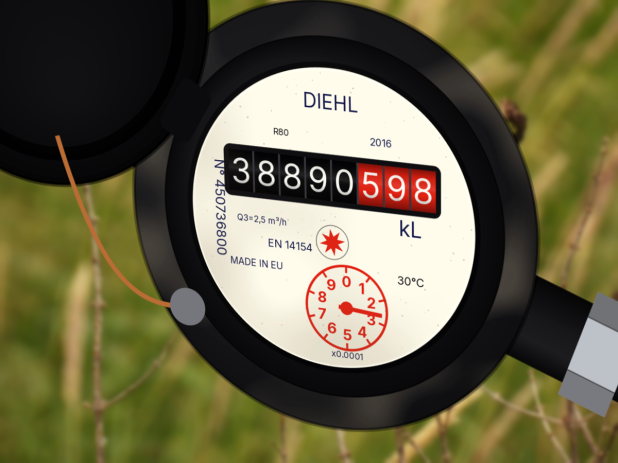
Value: value=38890.5982 unit=kL
